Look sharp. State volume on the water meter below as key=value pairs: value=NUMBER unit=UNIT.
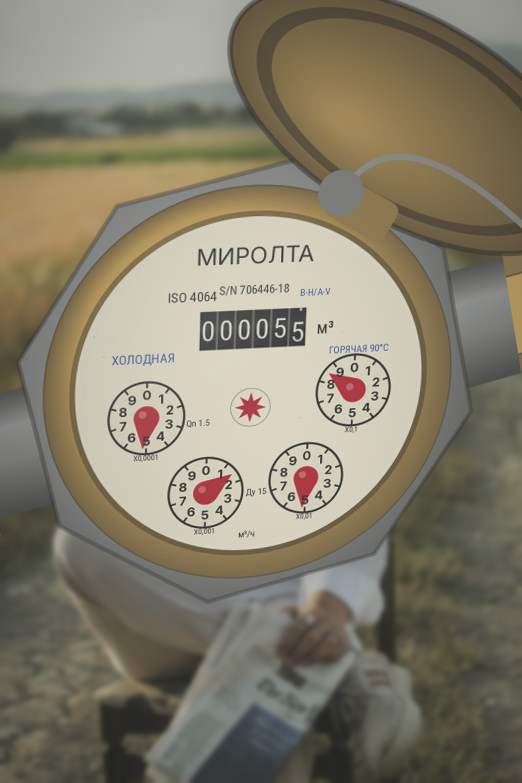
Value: value=54.8515 unit=m³
